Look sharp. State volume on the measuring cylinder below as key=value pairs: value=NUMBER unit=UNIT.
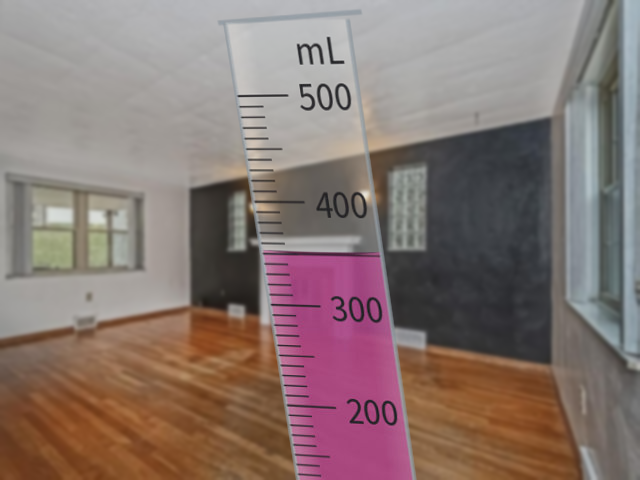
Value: value=350 unit=mL
